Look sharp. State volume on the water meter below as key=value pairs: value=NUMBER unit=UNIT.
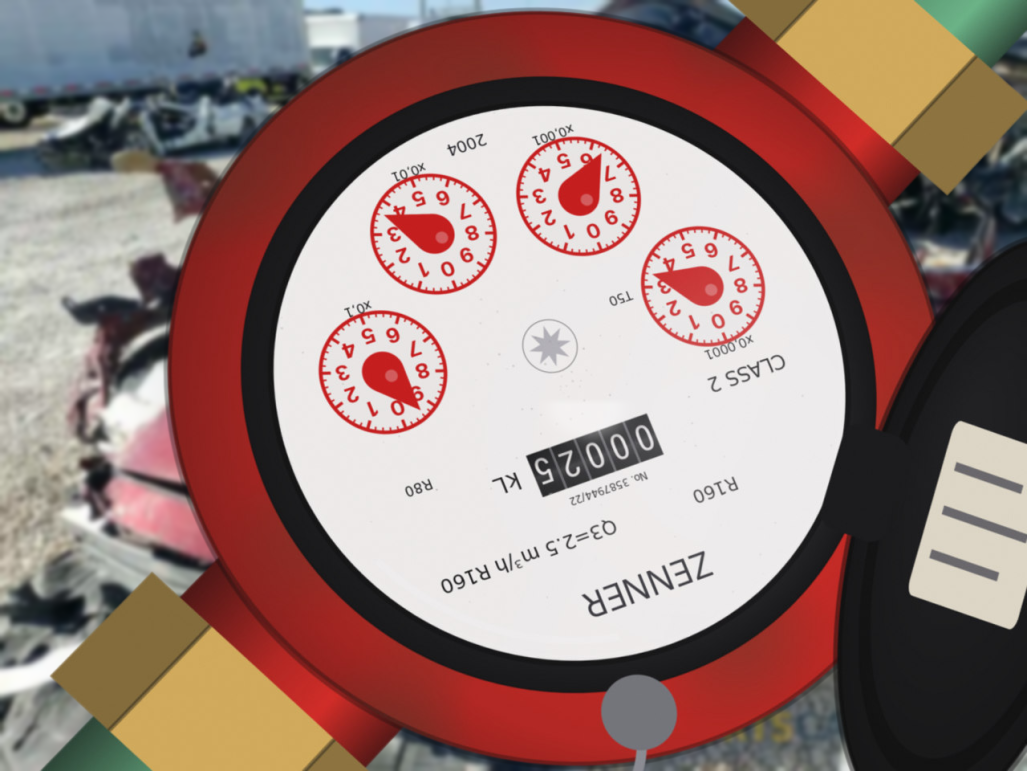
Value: value=24.9363 unit=kL
